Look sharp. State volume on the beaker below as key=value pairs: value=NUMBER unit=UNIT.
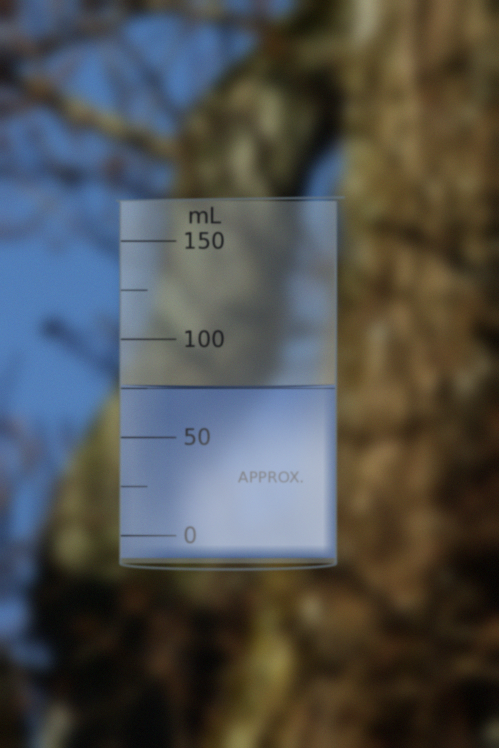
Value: value=75 unit=mL
